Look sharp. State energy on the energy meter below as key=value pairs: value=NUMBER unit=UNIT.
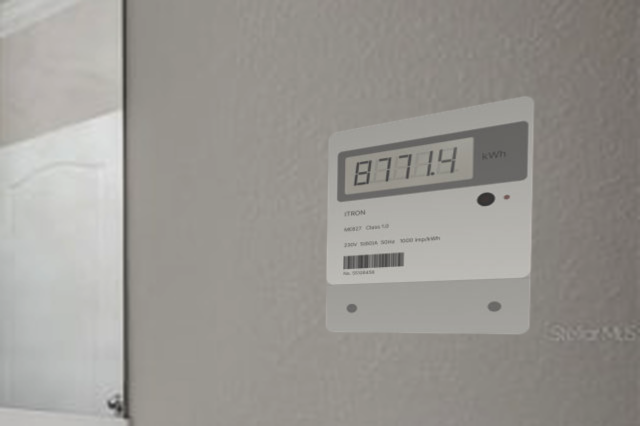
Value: value=8771.4 unit=kWh
